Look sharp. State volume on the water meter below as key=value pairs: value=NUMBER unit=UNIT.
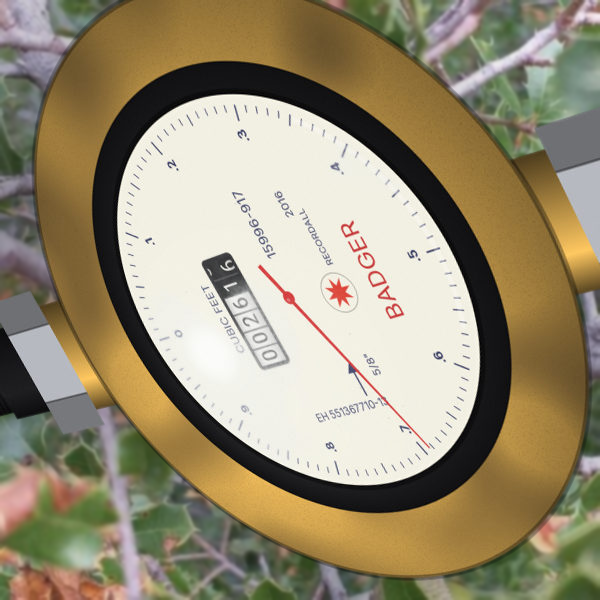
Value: value=2615.69 unit=ft³
